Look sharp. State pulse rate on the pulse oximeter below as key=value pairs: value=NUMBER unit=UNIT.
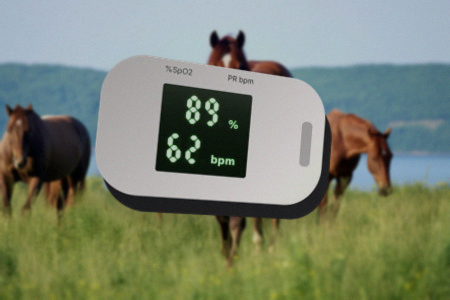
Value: value=62 unit=bpm
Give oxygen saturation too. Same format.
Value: value=89 unit=%
